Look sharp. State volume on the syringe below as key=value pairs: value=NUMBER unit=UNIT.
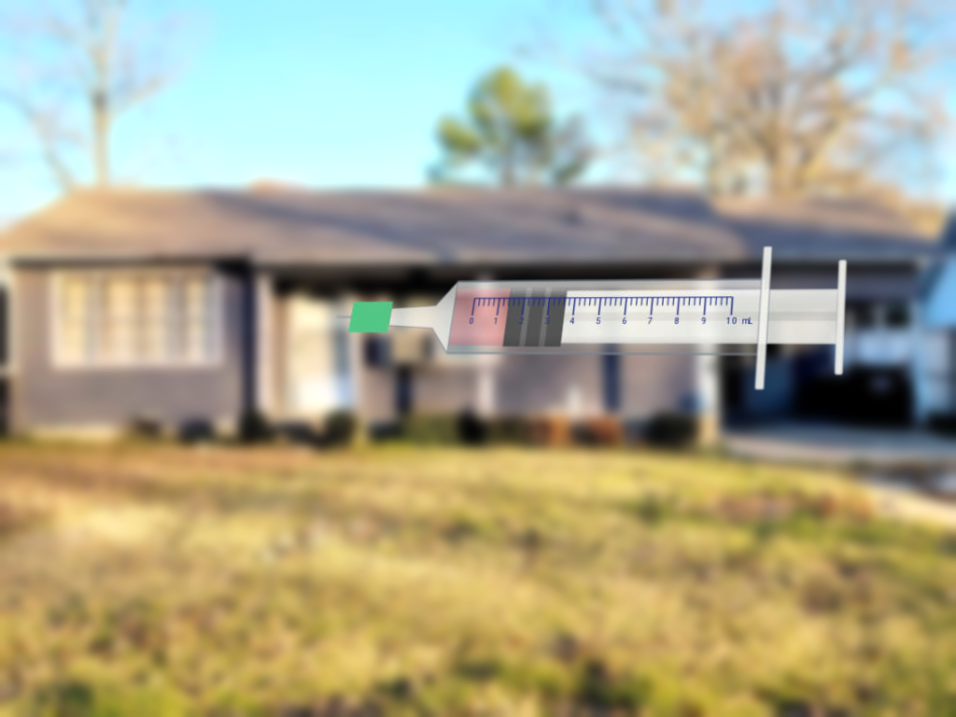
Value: value=1.4 unit=mL
